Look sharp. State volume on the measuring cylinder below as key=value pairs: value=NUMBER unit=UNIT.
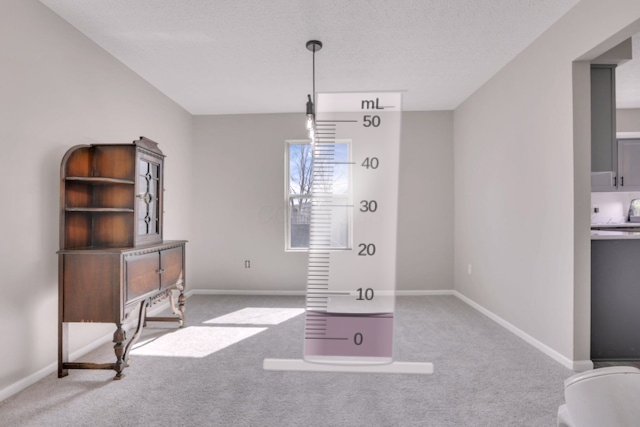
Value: value=5 unit=mL
